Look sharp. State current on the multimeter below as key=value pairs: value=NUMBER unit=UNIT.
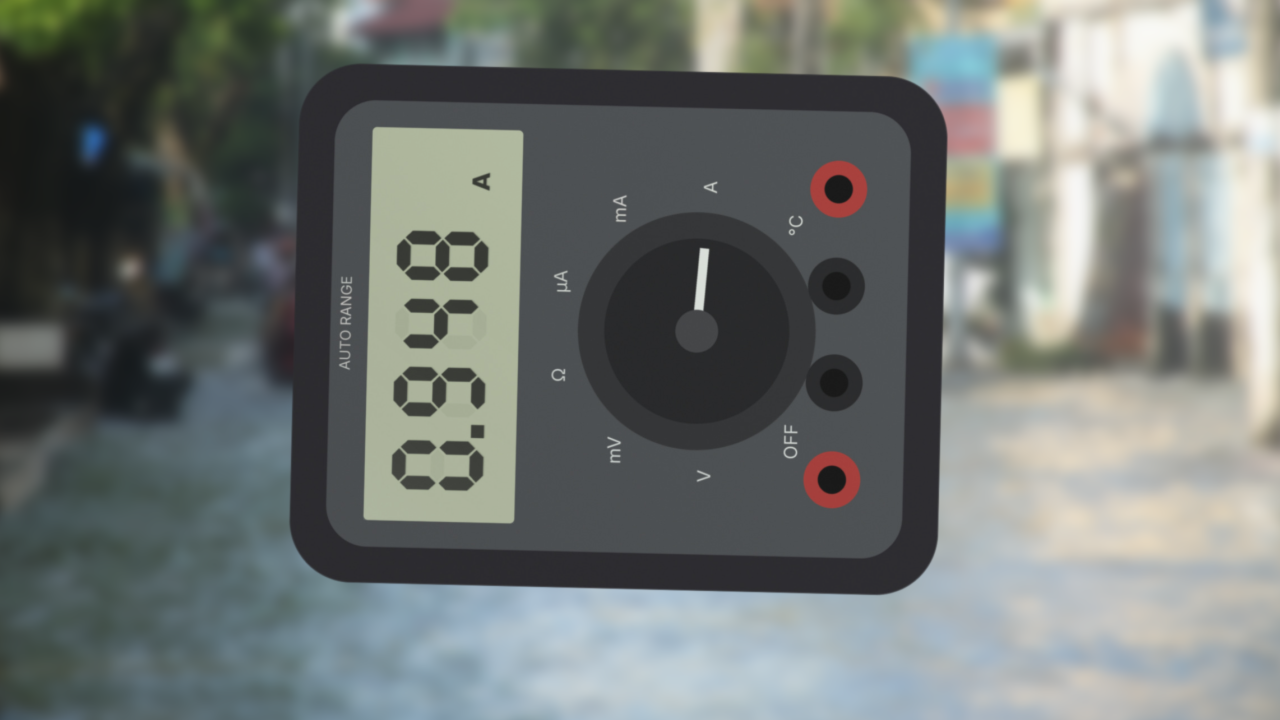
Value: value=0.948 unit=A
